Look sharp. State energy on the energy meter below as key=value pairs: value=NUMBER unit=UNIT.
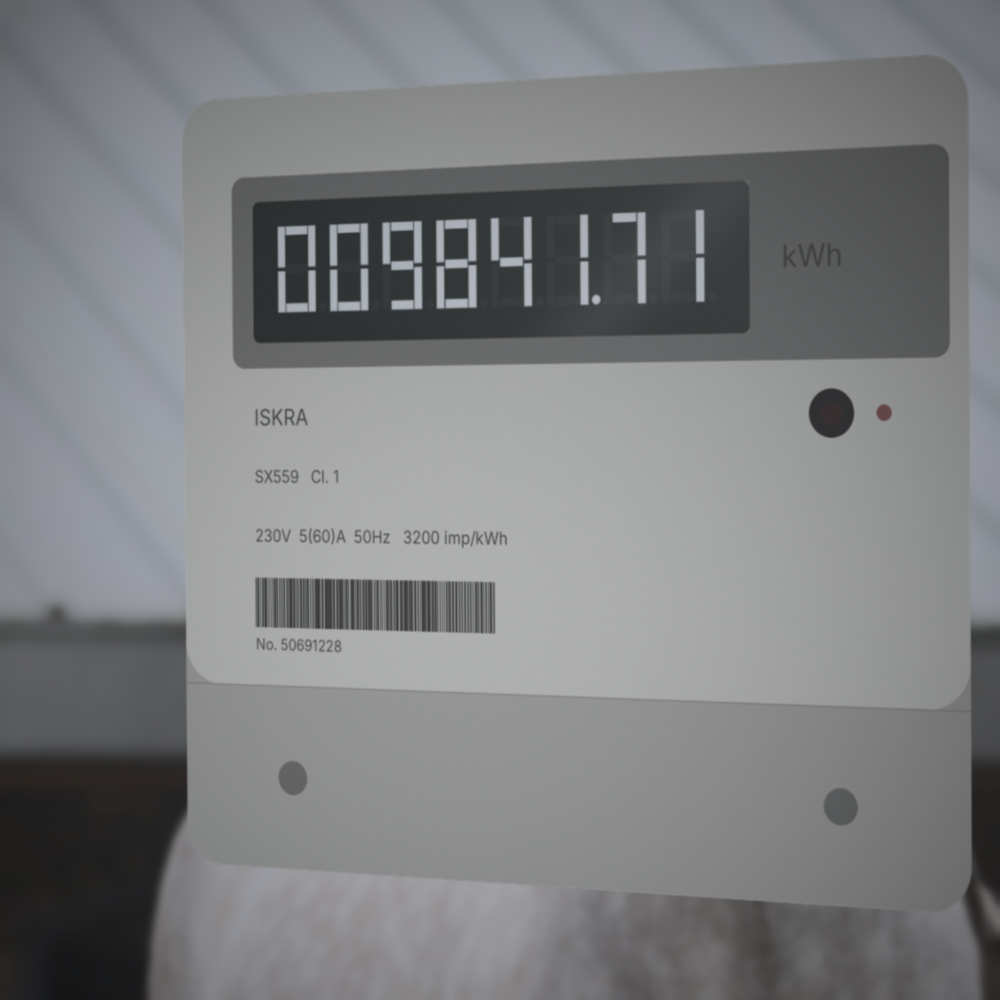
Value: value=9841.71 unit=kWh
